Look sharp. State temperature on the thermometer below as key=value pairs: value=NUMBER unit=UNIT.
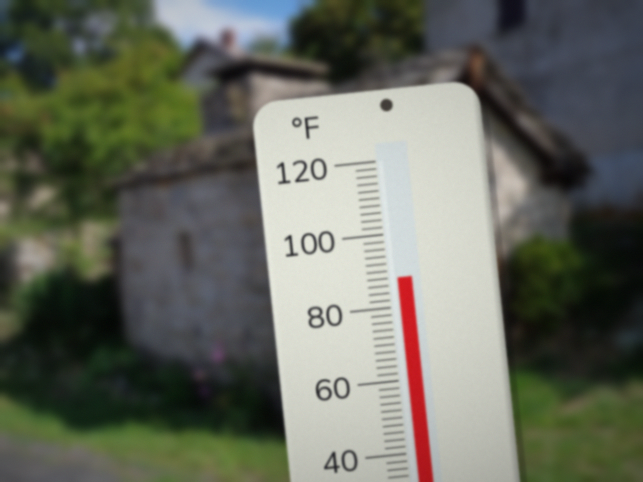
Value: value=88 unit=°F
